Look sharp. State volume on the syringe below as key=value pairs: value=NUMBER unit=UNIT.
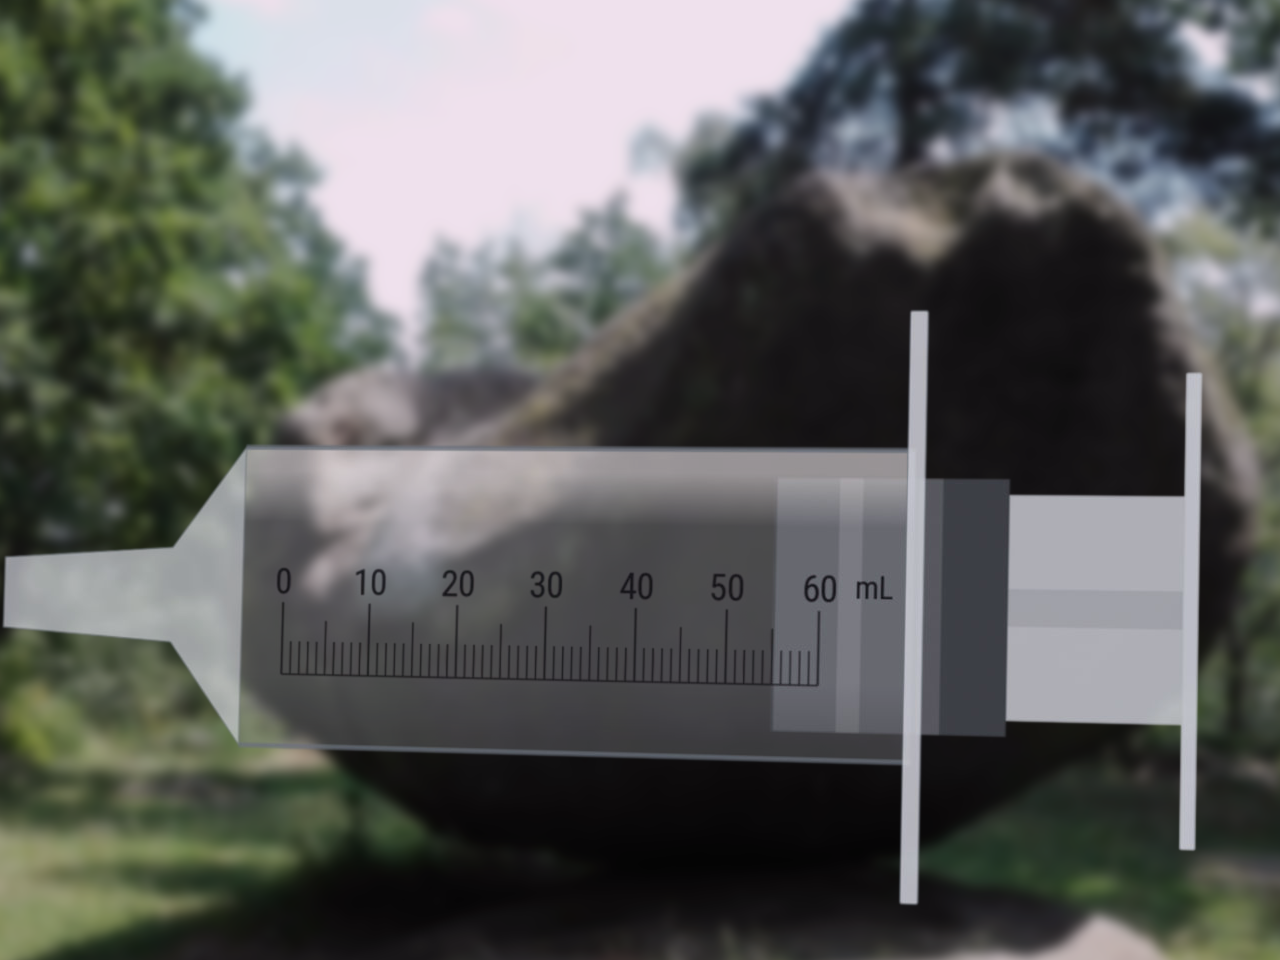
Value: value=55 unit=mL
